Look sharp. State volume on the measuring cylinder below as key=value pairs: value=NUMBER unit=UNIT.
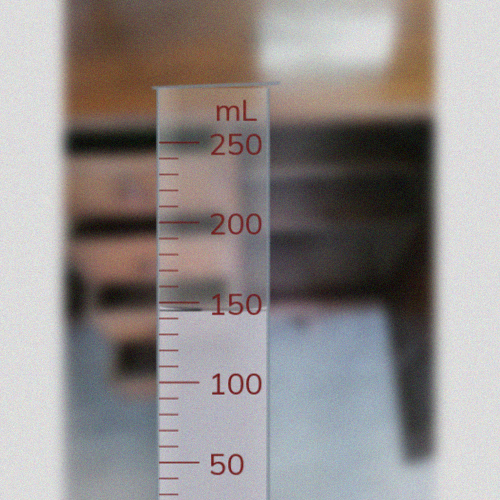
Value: value=145 unit=mL
